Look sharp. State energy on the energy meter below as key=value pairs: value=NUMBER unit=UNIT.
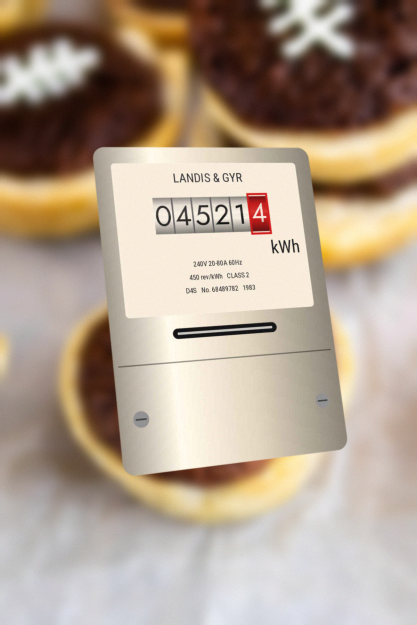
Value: value=4521.4 unit=kWh
